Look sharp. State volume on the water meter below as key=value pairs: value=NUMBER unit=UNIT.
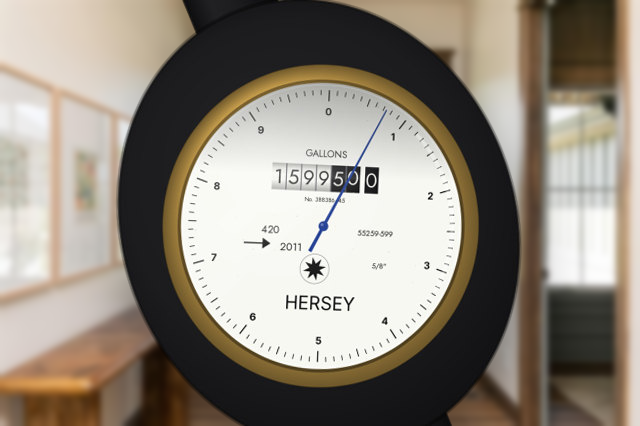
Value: value=1599500.7 unit=gal
